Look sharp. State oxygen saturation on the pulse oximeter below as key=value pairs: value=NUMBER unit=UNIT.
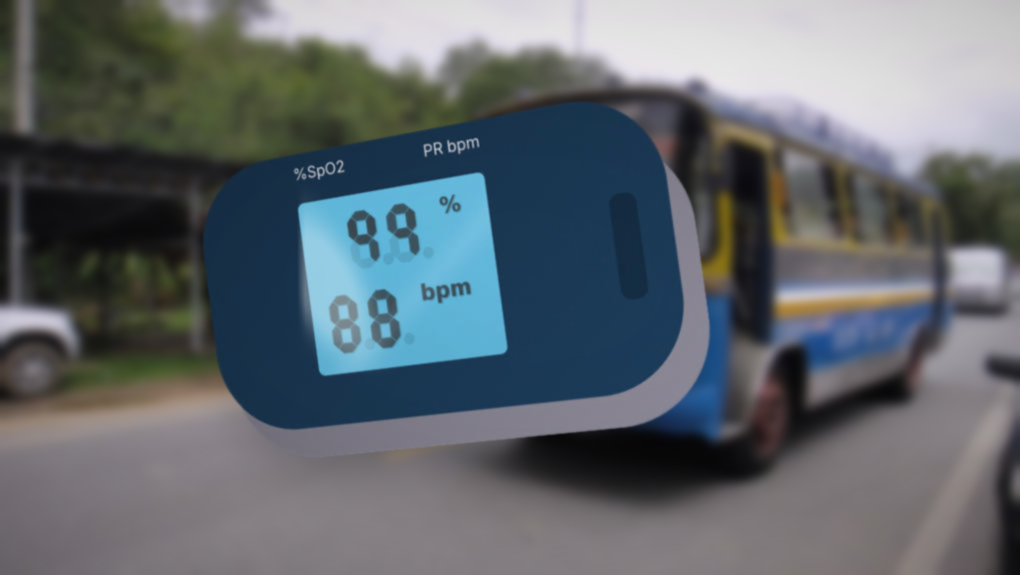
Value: value=99 unit=%
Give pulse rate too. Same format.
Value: value=88 unit=bpm
